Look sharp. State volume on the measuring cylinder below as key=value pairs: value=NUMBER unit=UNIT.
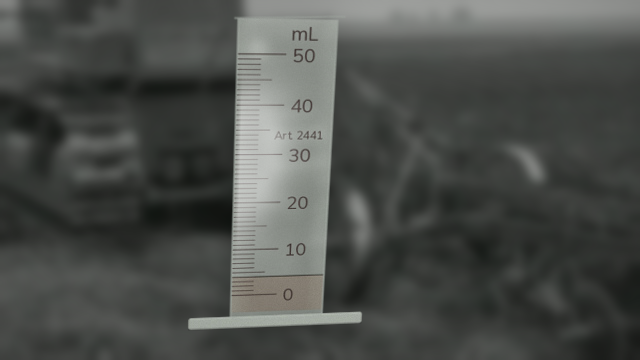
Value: value=4 unit=mL
